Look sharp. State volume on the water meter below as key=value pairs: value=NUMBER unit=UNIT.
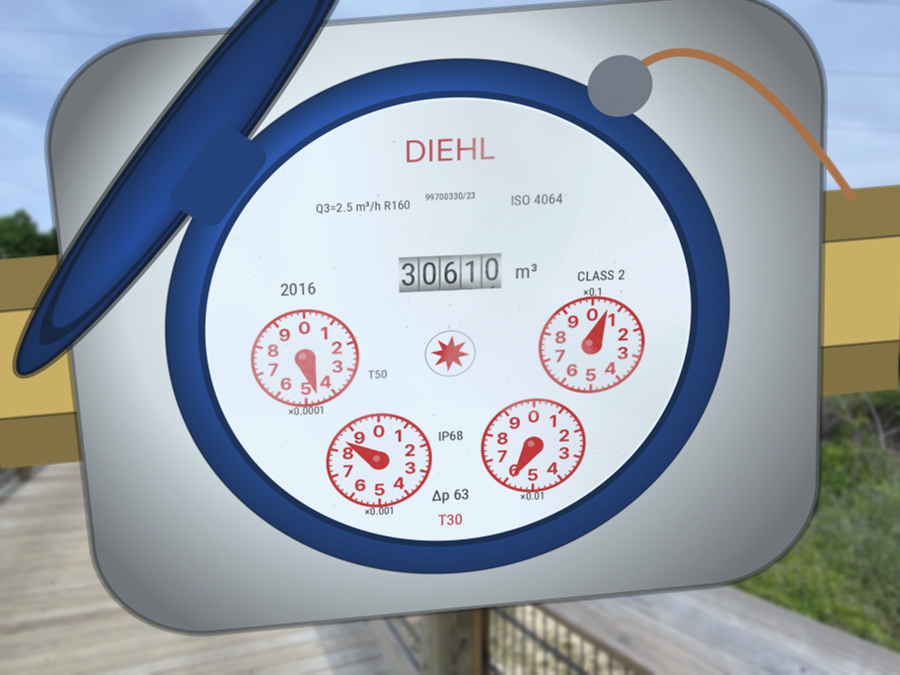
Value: value=30610.0584 unit=m³
